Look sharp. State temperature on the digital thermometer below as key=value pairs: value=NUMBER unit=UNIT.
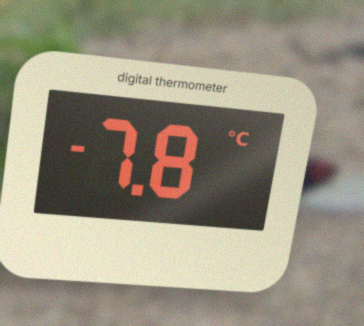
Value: value=-7.8 unit=°C
